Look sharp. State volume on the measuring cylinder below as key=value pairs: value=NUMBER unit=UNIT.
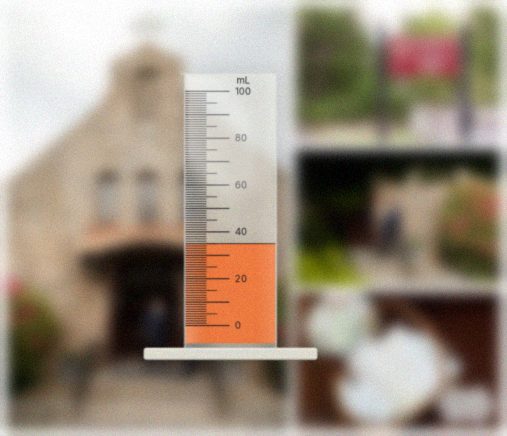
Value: value=35 unit=mL
